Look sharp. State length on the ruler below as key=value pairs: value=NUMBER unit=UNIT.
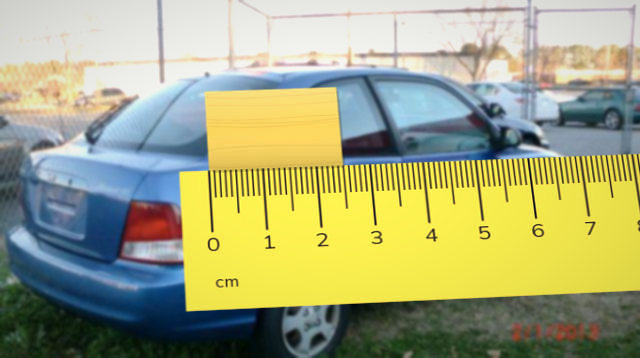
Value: value=2.5 unit=cm
